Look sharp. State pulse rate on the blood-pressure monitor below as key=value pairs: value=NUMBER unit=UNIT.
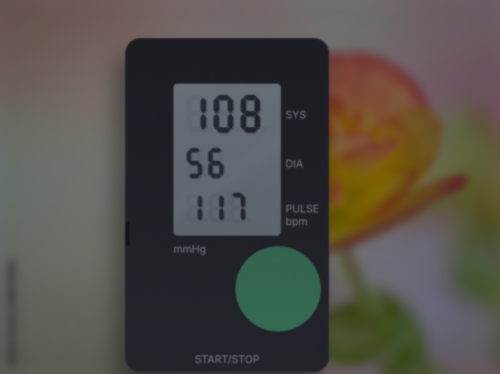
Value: value=117 unit=bpm
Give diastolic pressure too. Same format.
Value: value=56 unit=mmHg
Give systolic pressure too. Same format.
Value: value=108 unit=mmHg
